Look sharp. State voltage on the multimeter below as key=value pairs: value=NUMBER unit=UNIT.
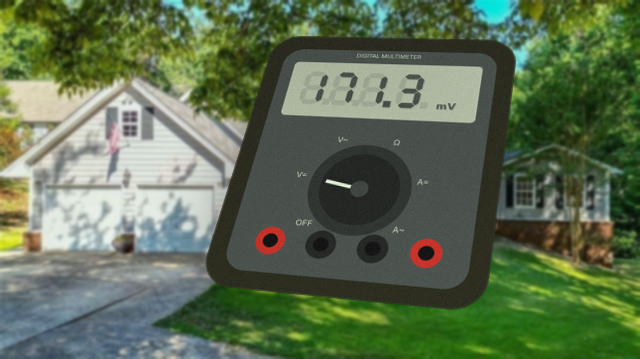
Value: value=171.3 unit=mV
